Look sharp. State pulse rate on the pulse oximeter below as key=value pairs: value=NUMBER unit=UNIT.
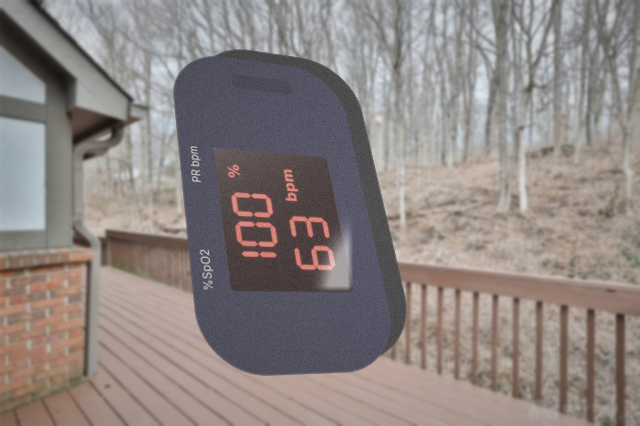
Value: value=63 unit=bpm
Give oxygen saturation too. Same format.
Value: value=100 unit=%
